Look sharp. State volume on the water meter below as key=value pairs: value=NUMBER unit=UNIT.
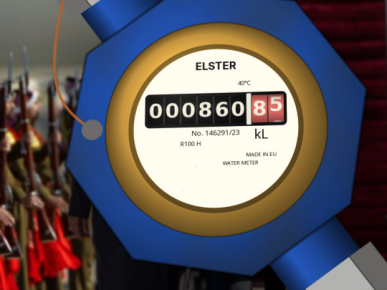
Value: value=860.85 unit=kL
